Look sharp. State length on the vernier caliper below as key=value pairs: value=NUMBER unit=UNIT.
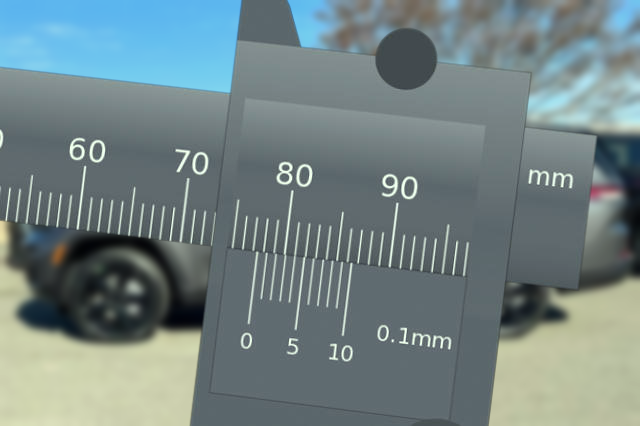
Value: value=77.4 unit=mm
